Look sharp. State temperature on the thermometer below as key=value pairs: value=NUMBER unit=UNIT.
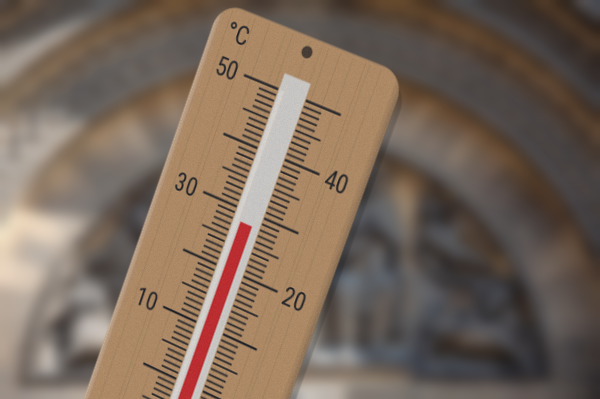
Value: value=28 unit=°C
